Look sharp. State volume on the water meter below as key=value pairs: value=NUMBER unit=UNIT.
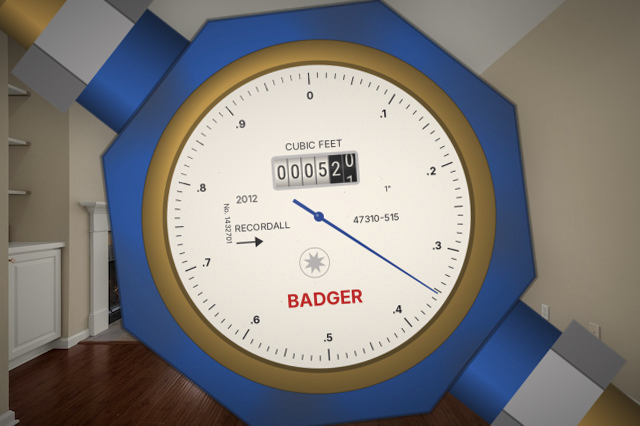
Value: value=520.35 unit=ft³
